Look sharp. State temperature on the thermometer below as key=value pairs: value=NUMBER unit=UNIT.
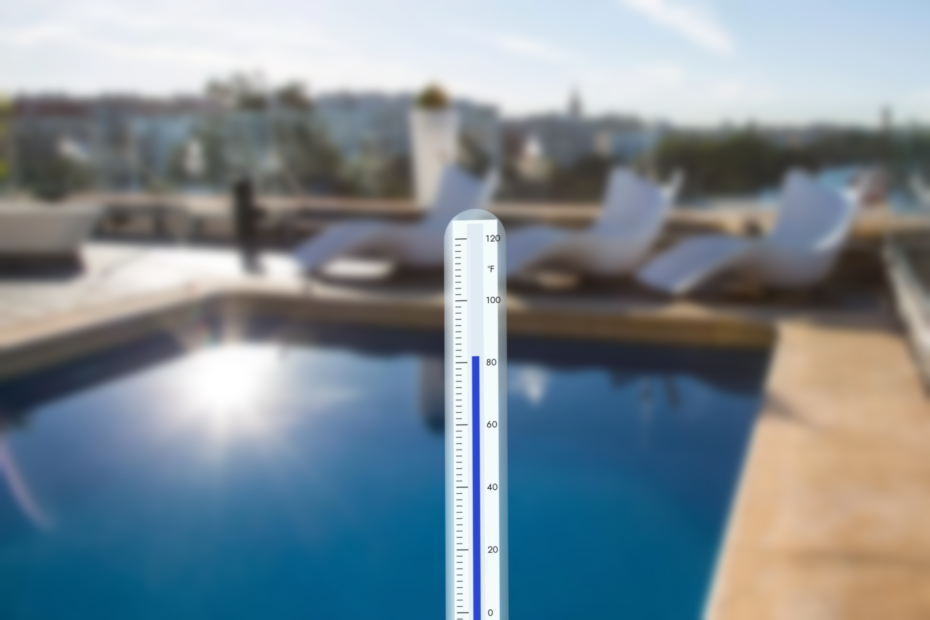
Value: value=82 unit=°F
